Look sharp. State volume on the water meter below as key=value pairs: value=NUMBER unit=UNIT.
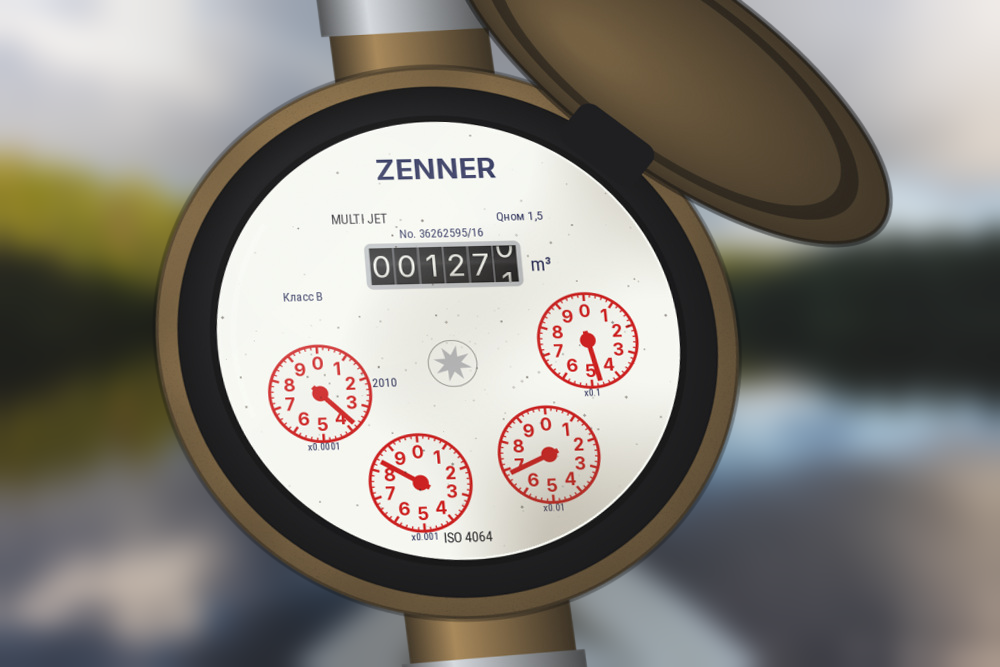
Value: value=1270.4683 unit=m³
